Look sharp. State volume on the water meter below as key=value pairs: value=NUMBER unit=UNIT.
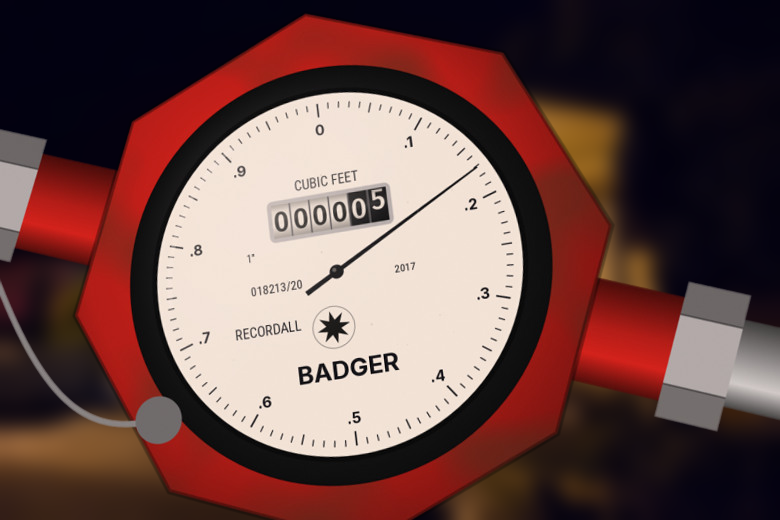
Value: value=5.17 unit=ft³
